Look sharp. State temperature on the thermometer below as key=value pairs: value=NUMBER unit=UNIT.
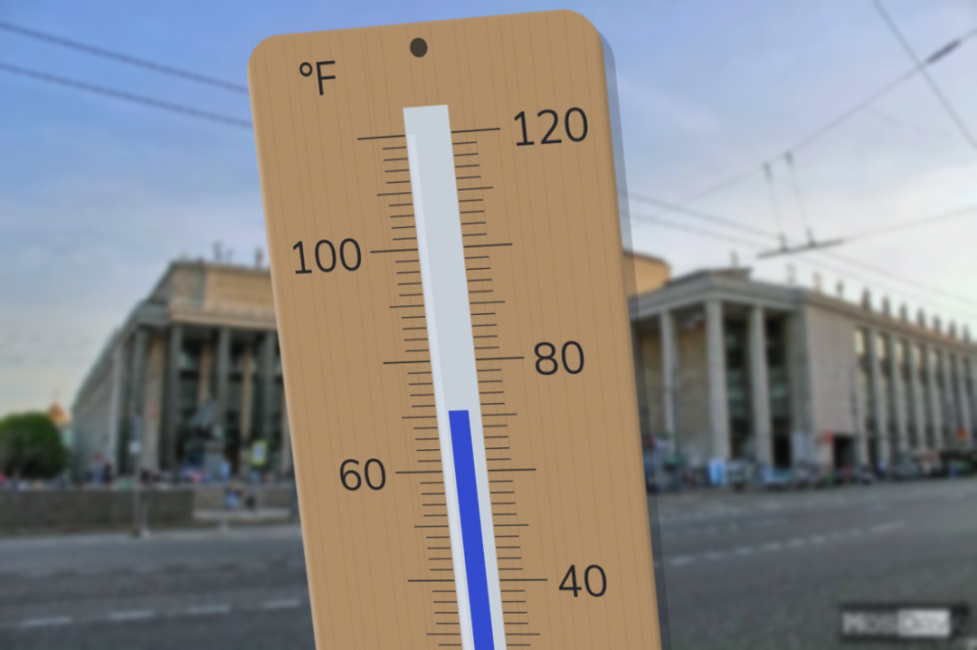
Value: value=71 unit=°F
